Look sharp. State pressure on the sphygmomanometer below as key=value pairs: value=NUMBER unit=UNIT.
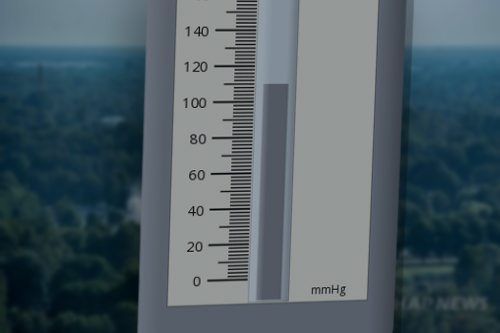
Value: value=110 unit=mmHg
